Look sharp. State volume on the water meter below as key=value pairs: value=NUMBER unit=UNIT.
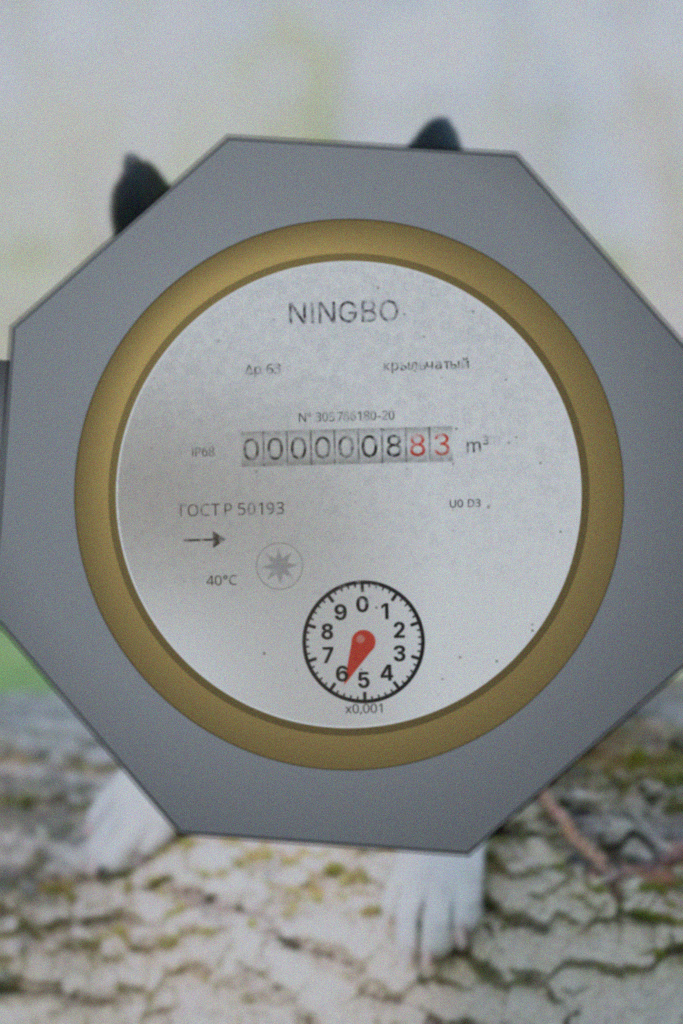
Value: value=8.835 unit=m³
